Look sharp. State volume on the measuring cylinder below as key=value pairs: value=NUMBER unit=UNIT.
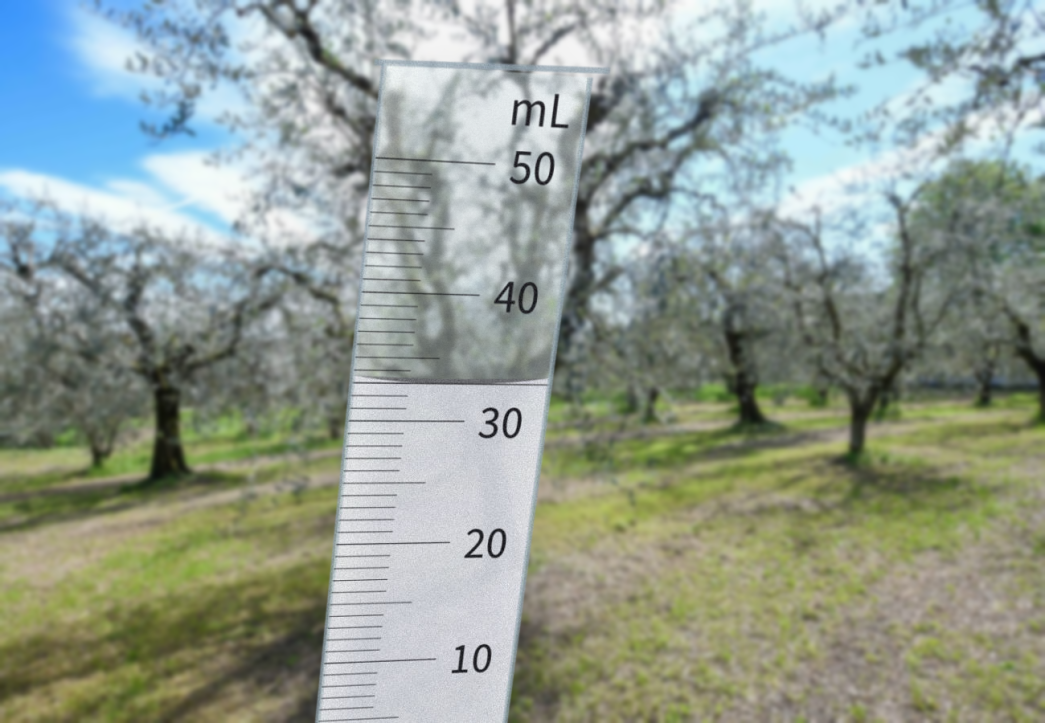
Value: value=33 unit=mL
